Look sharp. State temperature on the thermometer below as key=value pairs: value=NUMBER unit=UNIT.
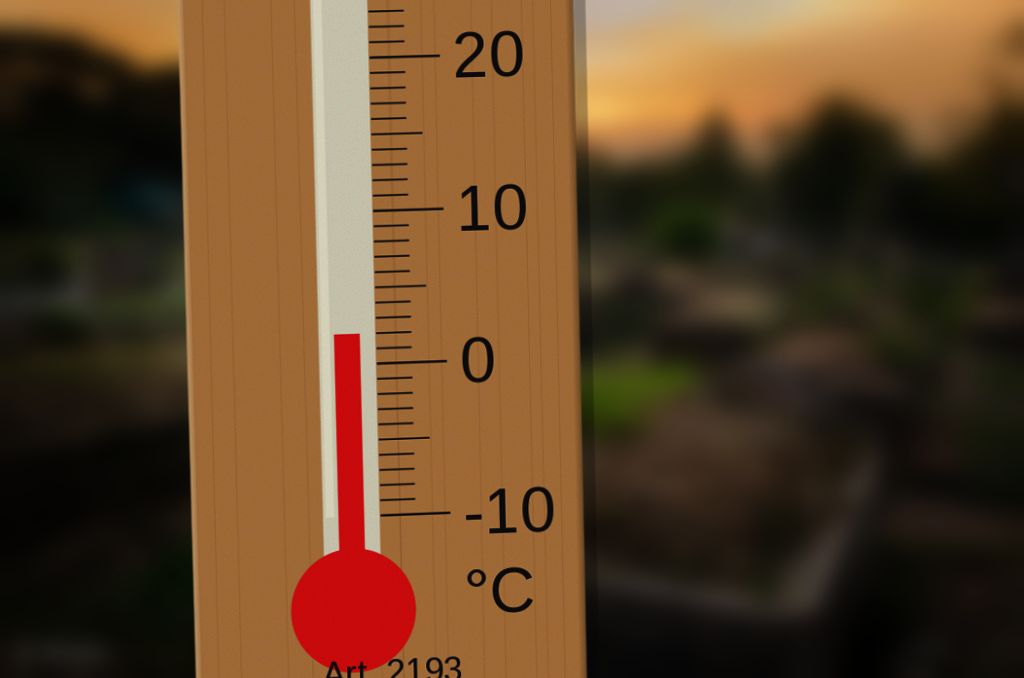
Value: value=2 unit=°C
